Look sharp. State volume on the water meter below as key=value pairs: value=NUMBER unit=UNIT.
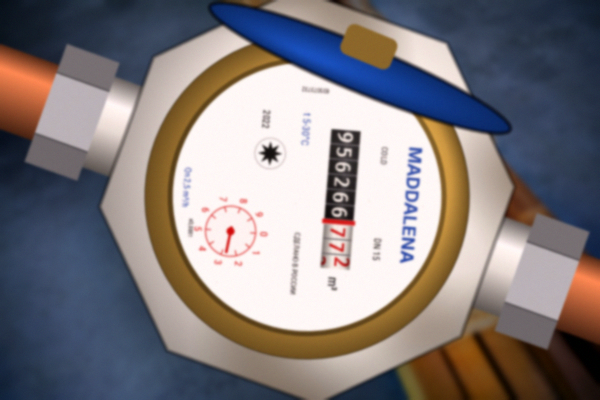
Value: value=956266.7722 unit=m³
